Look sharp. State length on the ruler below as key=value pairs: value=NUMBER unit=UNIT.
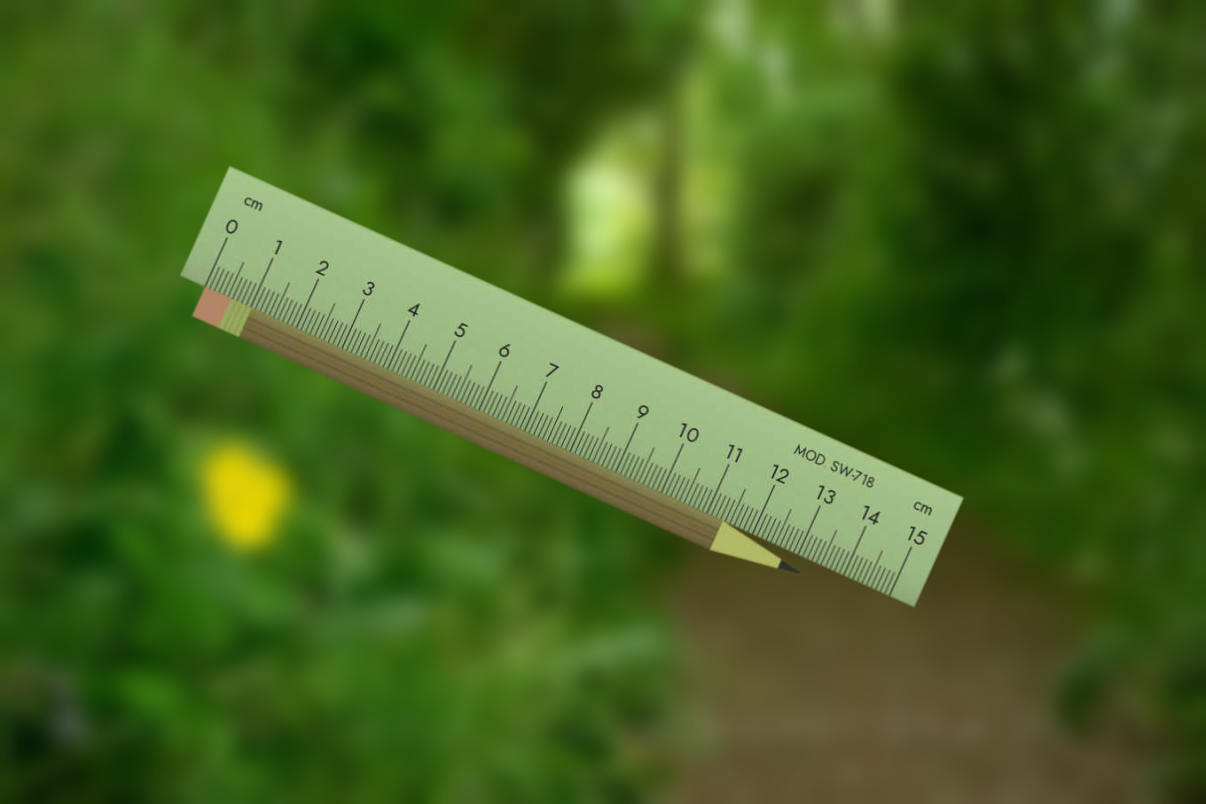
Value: value=13.2 unit=cm
